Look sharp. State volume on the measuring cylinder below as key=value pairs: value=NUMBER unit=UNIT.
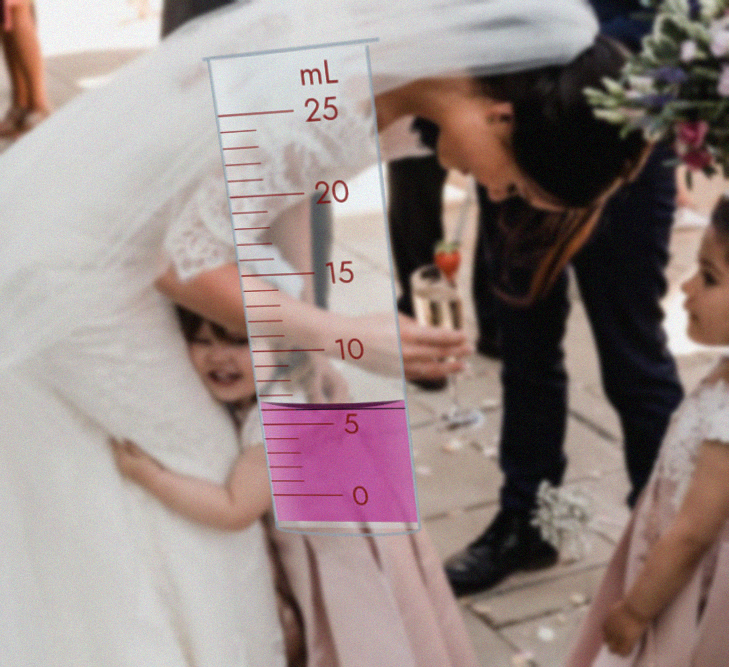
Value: value=6 unit=mL
